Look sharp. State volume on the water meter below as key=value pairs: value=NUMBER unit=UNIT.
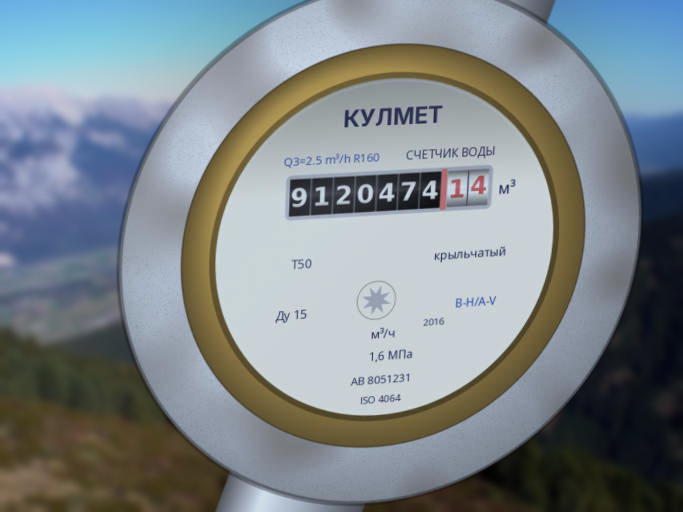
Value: value=9120474.14 unit=m³
